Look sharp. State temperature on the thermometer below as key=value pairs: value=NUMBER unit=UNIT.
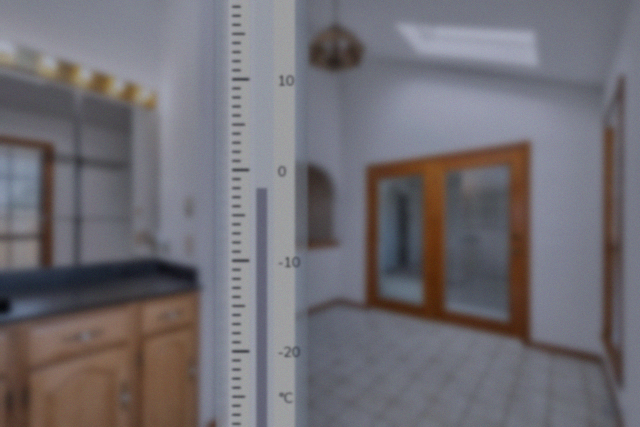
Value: value=-2 unit=°C
